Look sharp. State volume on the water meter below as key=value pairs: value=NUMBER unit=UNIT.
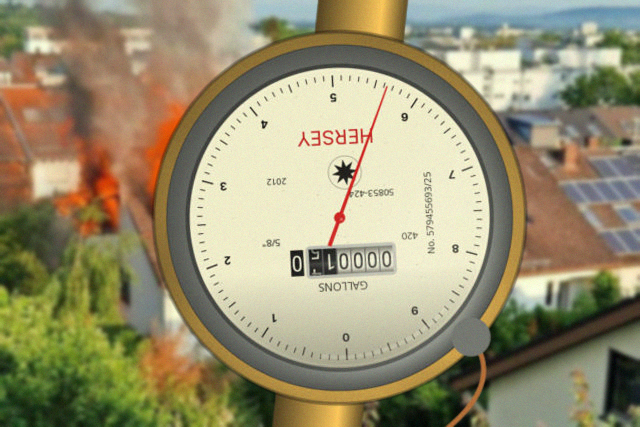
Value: value=145.6 unit=gal
